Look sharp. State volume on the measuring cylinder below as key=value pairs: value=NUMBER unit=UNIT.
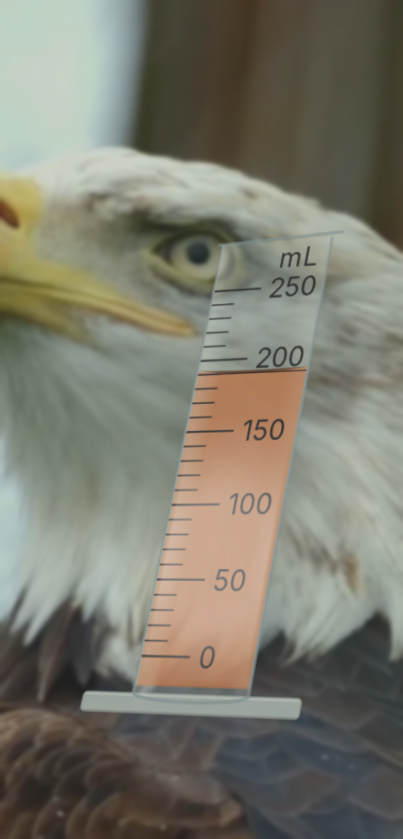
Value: value=190 unit=mL
